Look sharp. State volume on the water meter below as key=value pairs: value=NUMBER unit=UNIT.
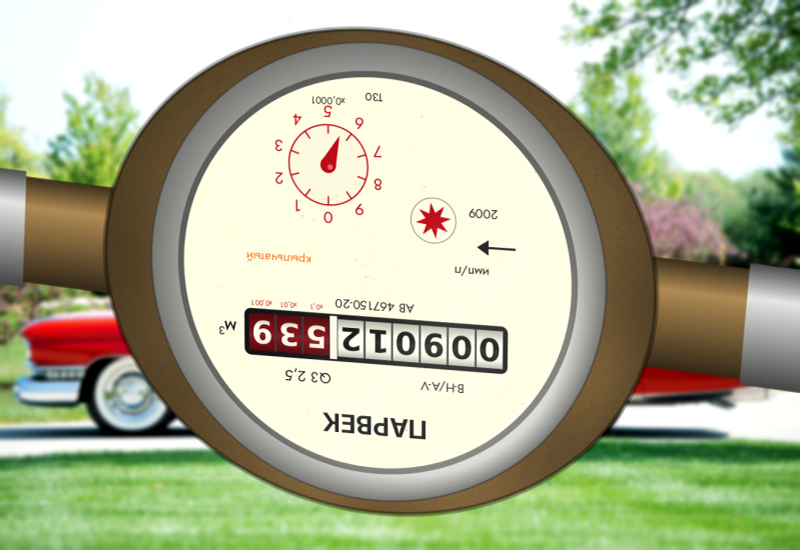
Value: value=9012.5395 unit=m³
